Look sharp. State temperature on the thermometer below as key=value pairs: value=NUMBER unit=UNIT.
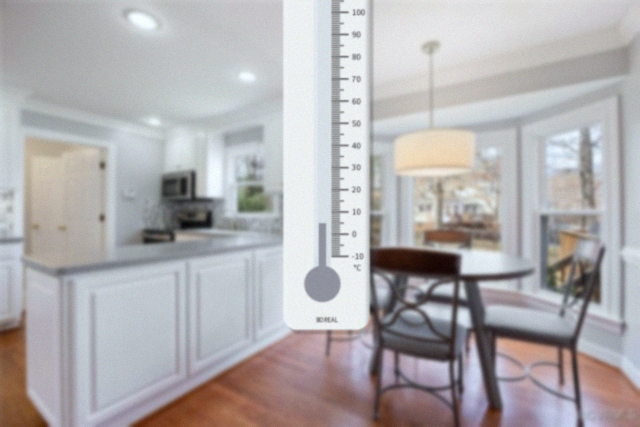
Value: value=5 unit=°C
